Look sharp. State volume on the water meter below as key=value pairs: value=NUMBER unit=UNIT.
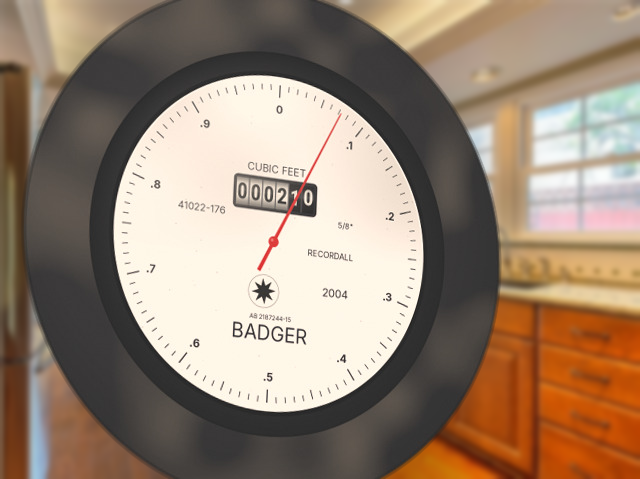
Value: value=210.07 unit=ft³
